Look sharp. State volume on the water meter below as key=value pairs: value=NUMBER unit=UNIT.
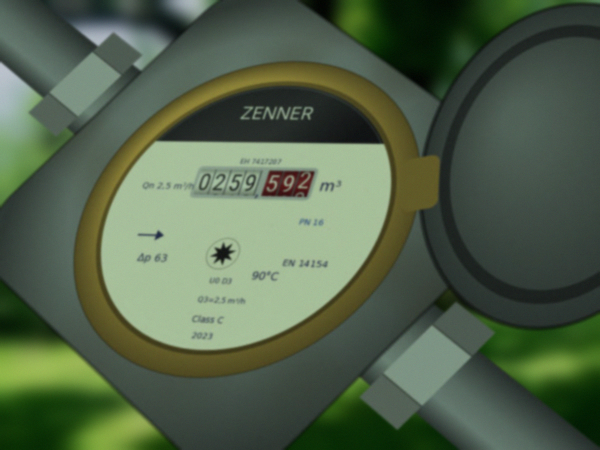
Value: value=259.592 unit=m³
